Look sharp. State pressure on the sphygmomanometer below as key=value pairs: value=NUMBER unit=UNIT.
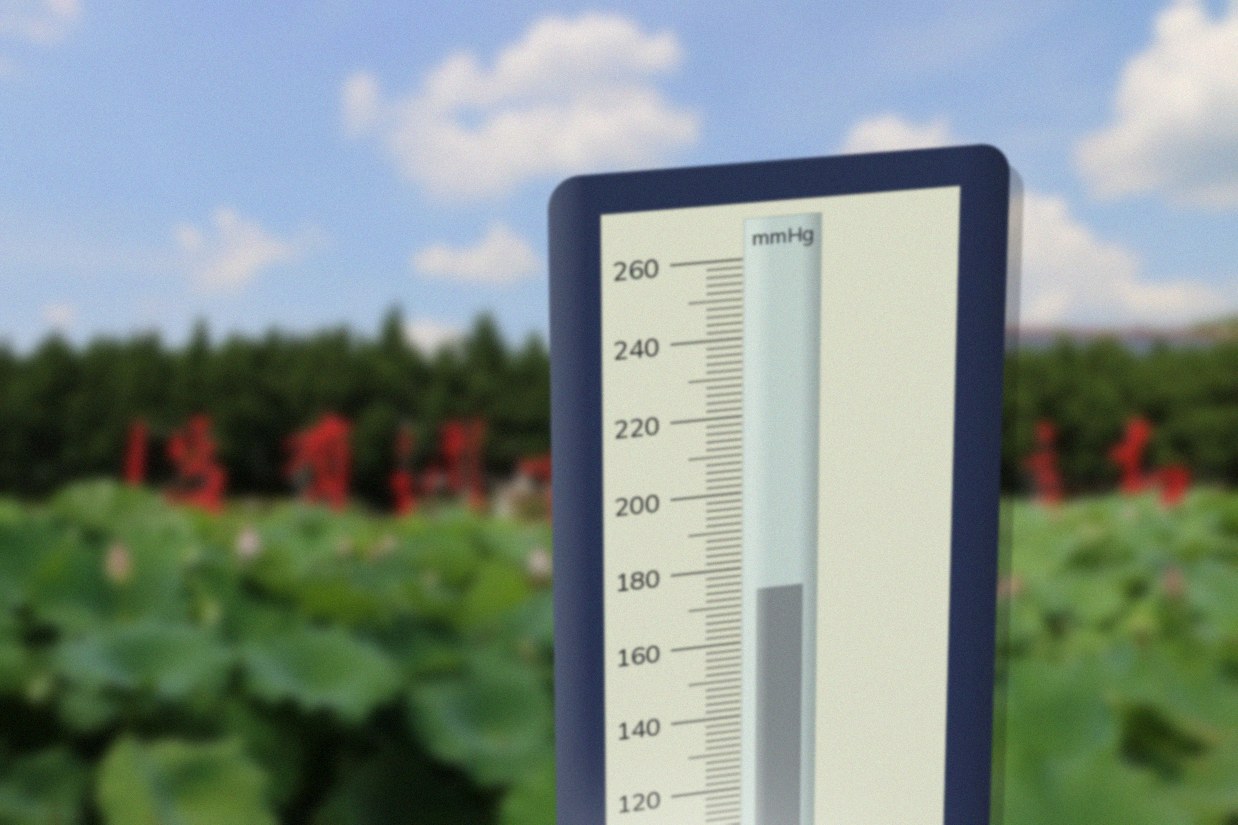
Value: value=174 unit=mmHg
